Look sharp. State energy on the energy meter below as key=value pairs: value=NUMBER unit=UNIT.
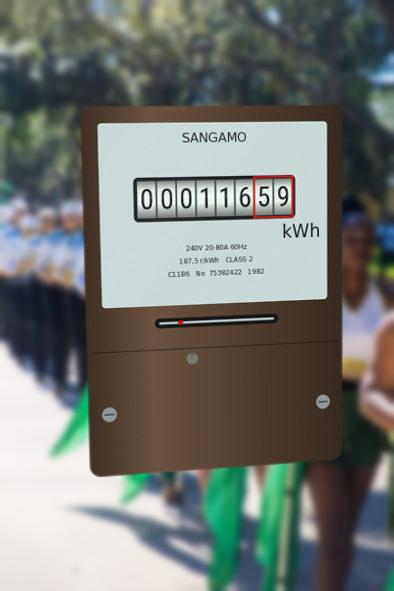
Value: value=116.59 unit=kWh
